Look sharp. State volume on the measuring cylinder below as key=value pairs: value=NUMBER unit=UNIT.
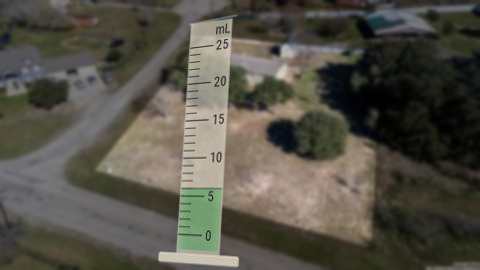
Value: value=6 unit=mL
